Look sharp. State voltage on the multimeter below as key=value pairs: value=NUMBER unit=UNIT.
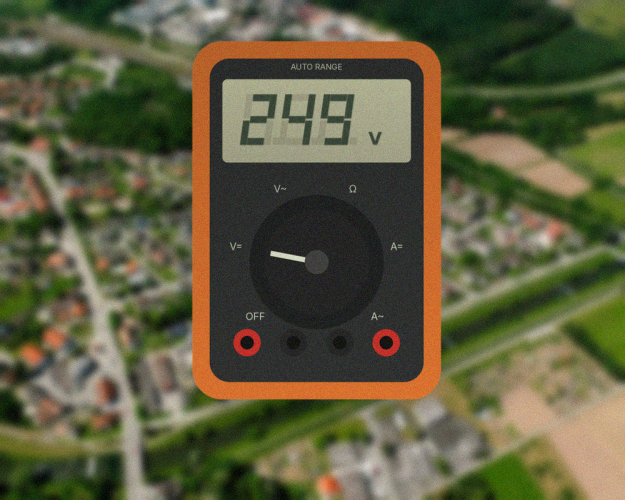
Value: value=249 unit=V
